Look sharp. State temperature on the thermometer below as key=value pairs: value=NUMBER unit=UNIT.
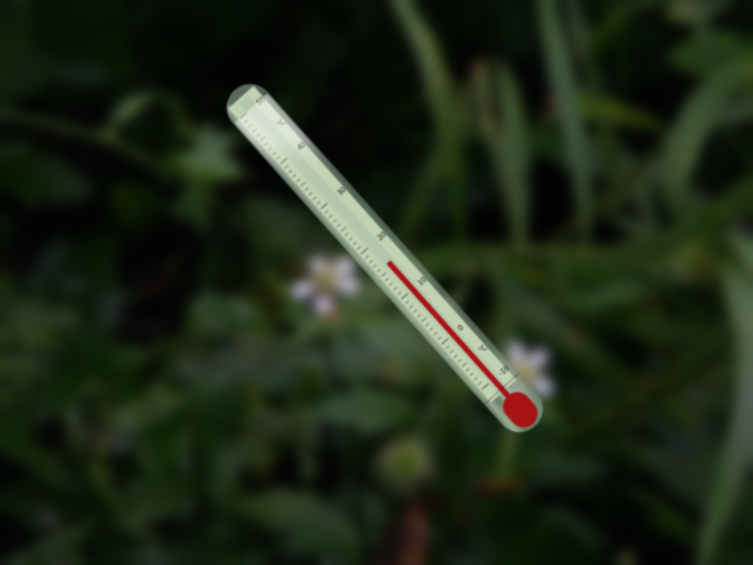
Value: value=16 unit=°C
